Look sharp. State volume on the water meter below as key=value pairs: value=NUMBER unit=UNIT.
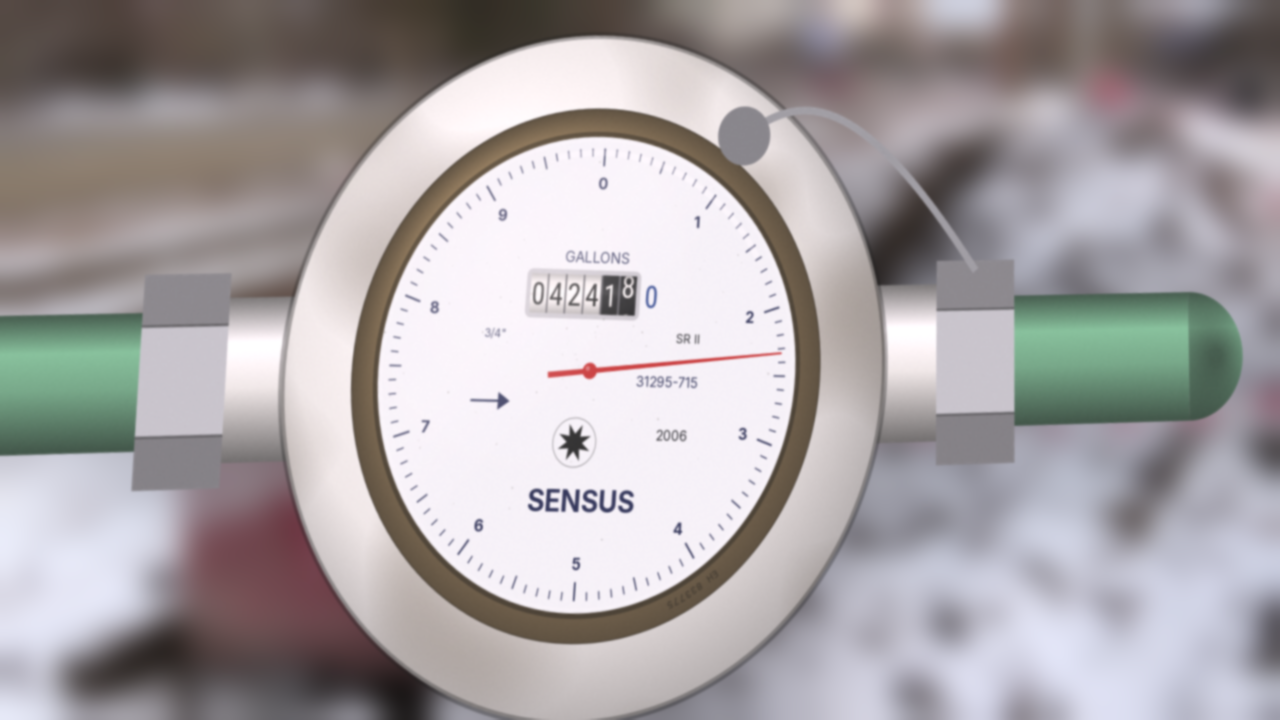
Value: value=424182.3 unit=gal
